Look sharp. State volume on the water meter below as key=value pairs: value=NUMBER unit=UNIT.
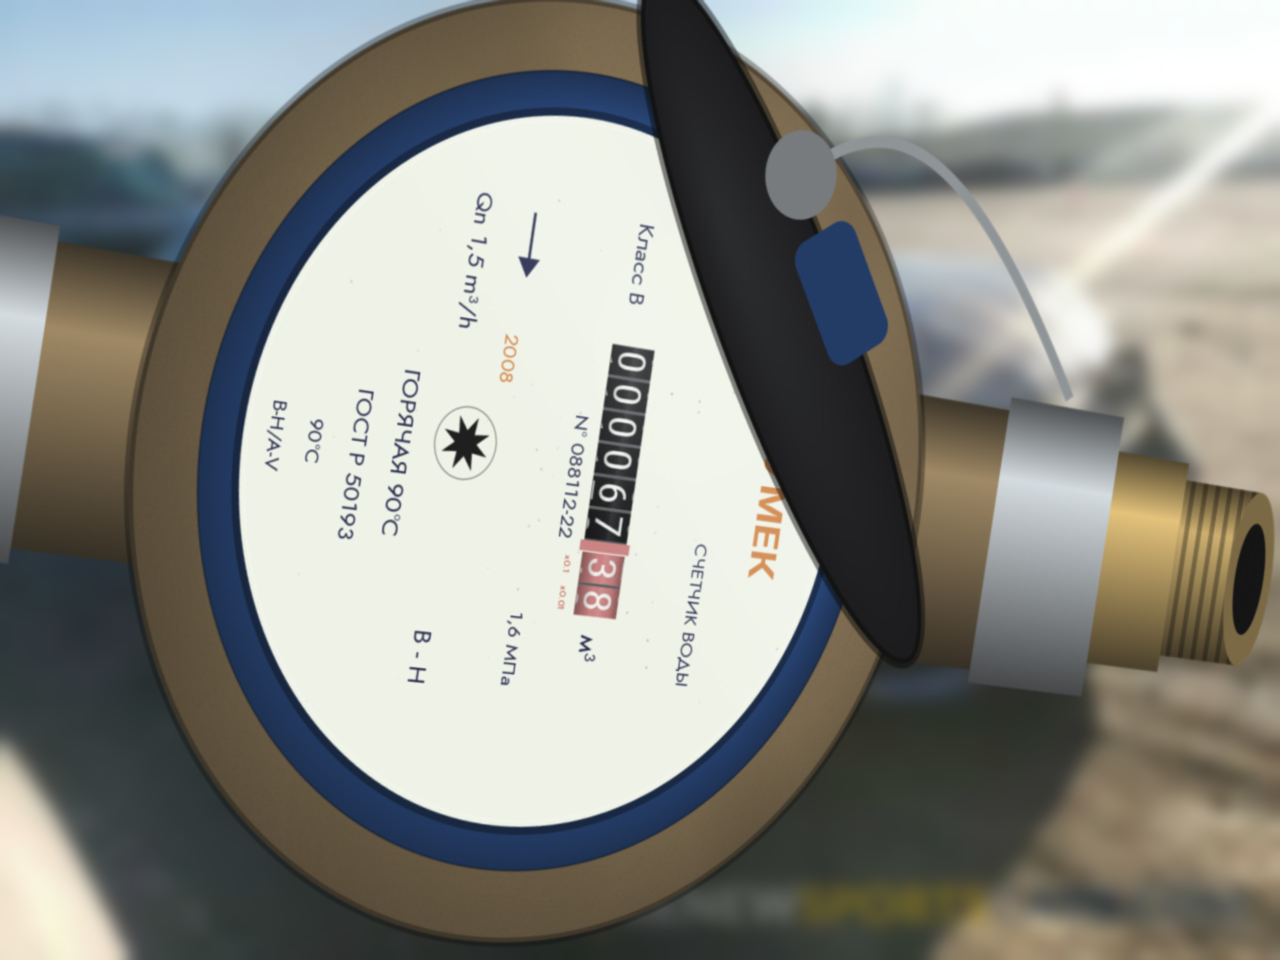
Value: value=67.38 unit=m³
